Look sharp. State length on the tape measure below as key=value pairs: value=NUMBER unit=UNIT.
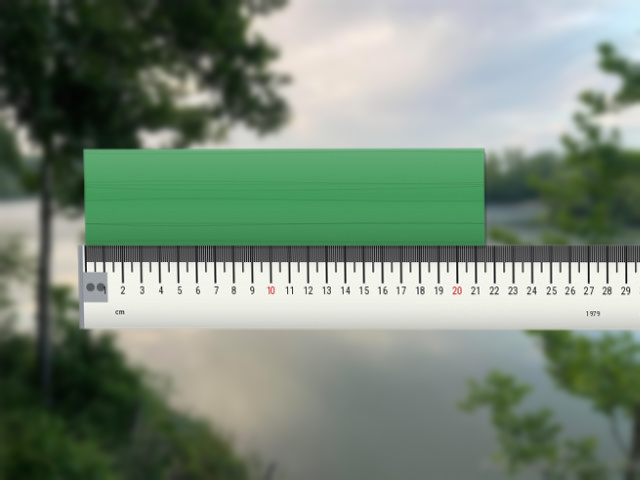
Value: value=21.5 unit=cm
